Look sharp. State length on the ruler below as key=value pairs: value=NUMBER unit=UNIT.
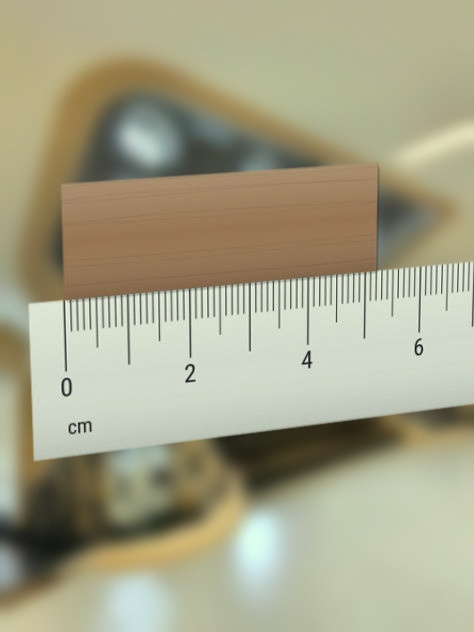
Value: value=5.2 unit=cm
